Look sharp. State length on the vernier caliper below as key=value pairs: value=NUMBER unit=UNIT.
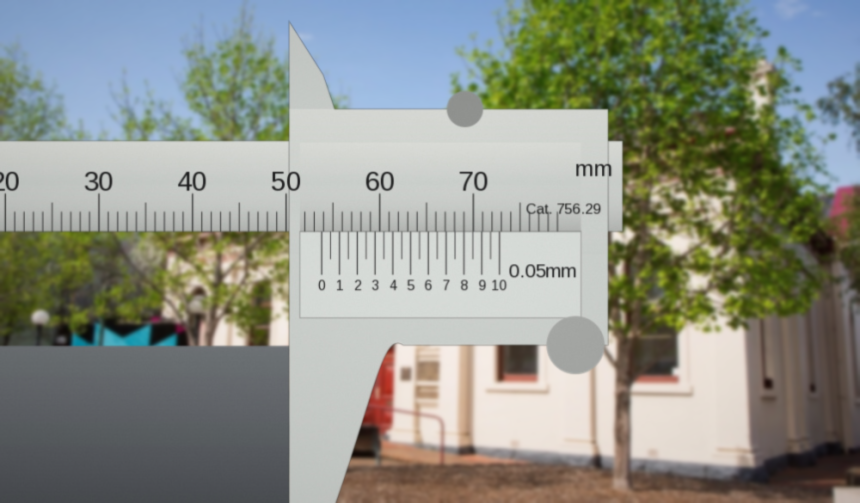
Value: value=53.8 unit=mm
